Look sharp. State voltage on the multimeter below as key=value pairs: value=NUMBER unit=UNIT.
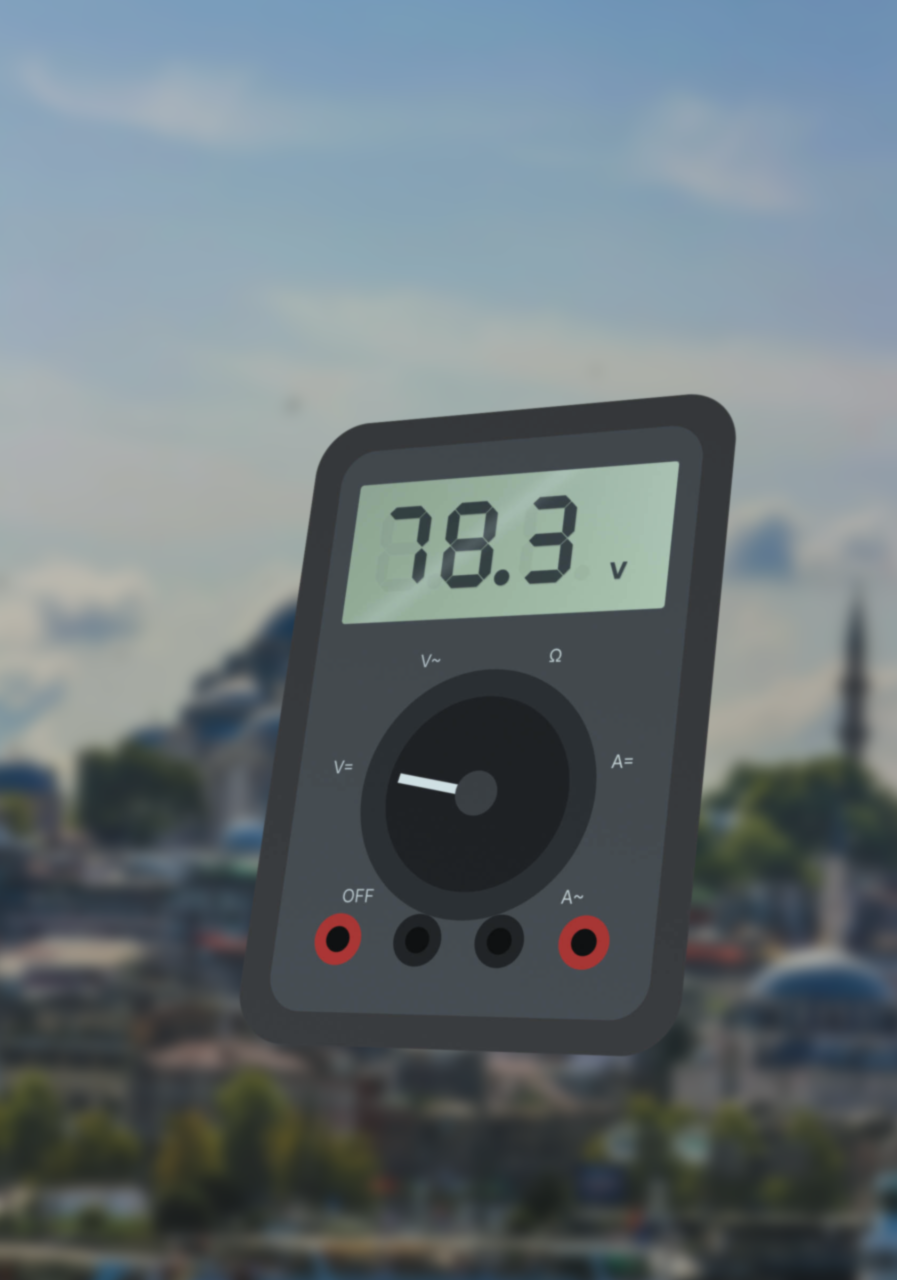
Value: value=78.3 unit=V
